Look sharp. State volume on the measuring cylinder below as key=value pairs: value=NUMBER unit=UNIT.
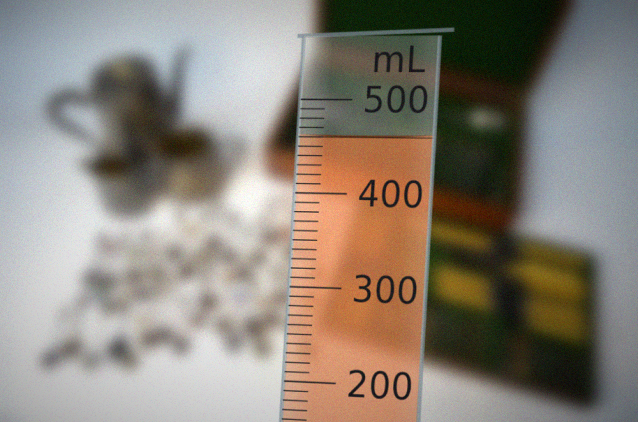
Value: value=460 unit=mL
